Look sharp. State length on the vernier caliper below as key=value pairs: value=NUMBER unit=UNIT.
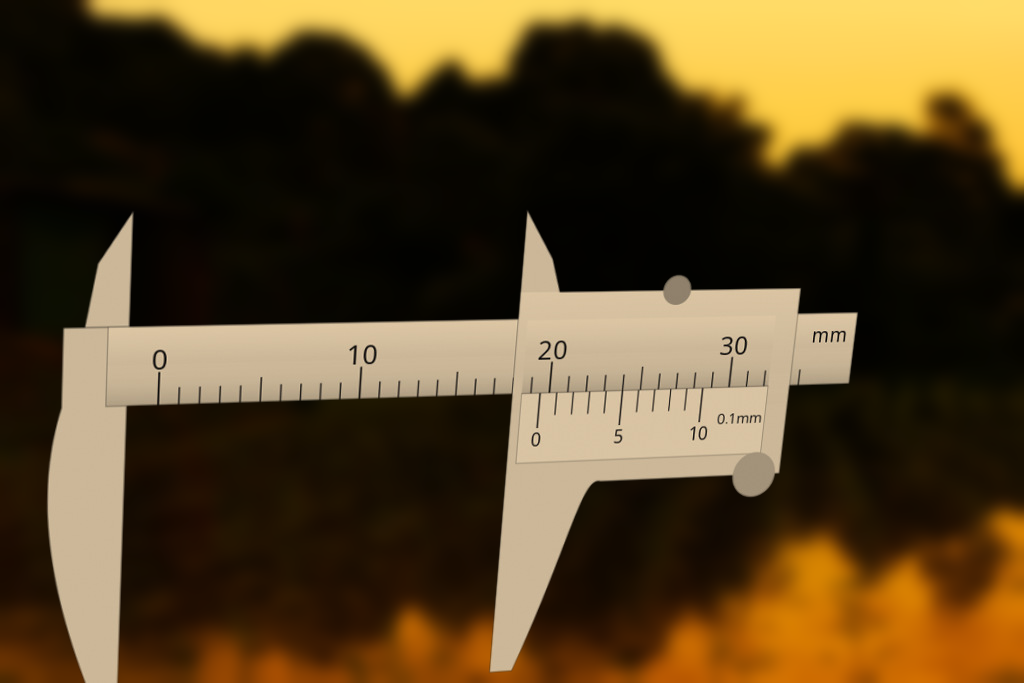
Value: value=19.5 unit=mm
